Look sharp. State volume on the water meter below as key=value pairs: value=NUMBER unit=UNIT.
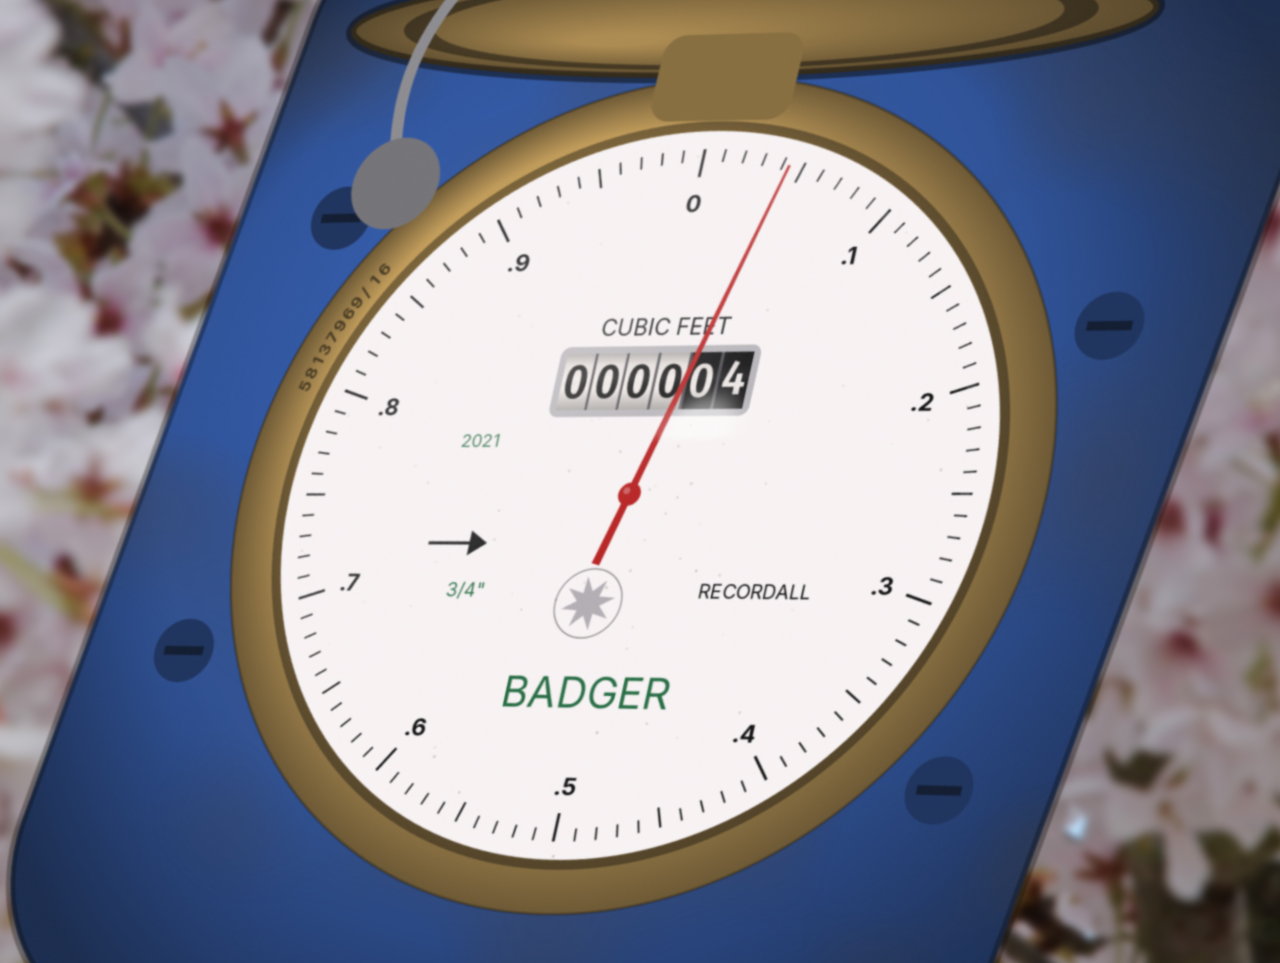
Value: value=4.04 unit=ft³
